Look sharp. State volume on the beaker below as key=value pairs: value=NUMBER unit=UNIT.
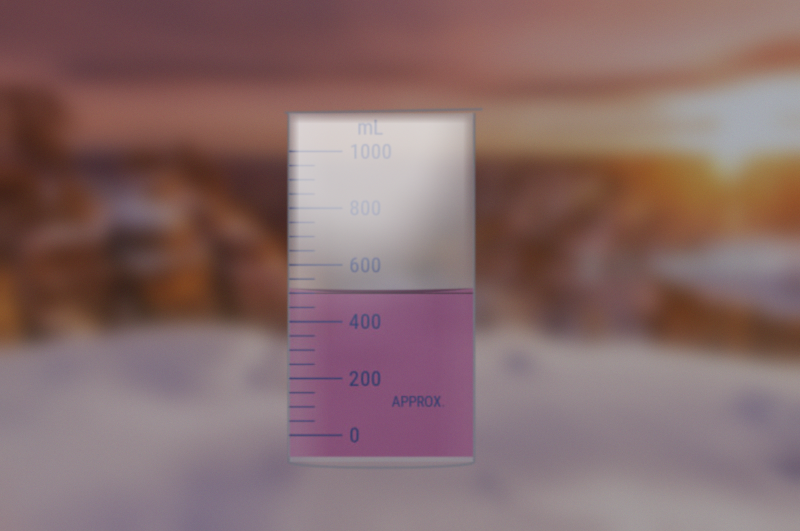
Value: value=500 unit=mL
